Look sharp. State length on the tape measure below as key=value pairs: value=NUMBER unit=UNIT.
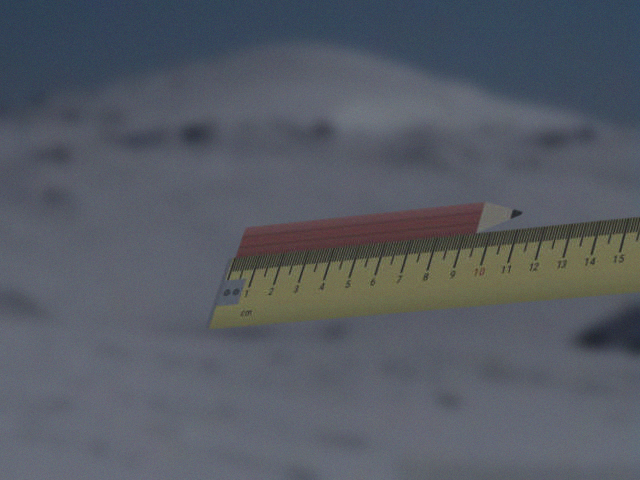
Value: value=11 unit=cm
